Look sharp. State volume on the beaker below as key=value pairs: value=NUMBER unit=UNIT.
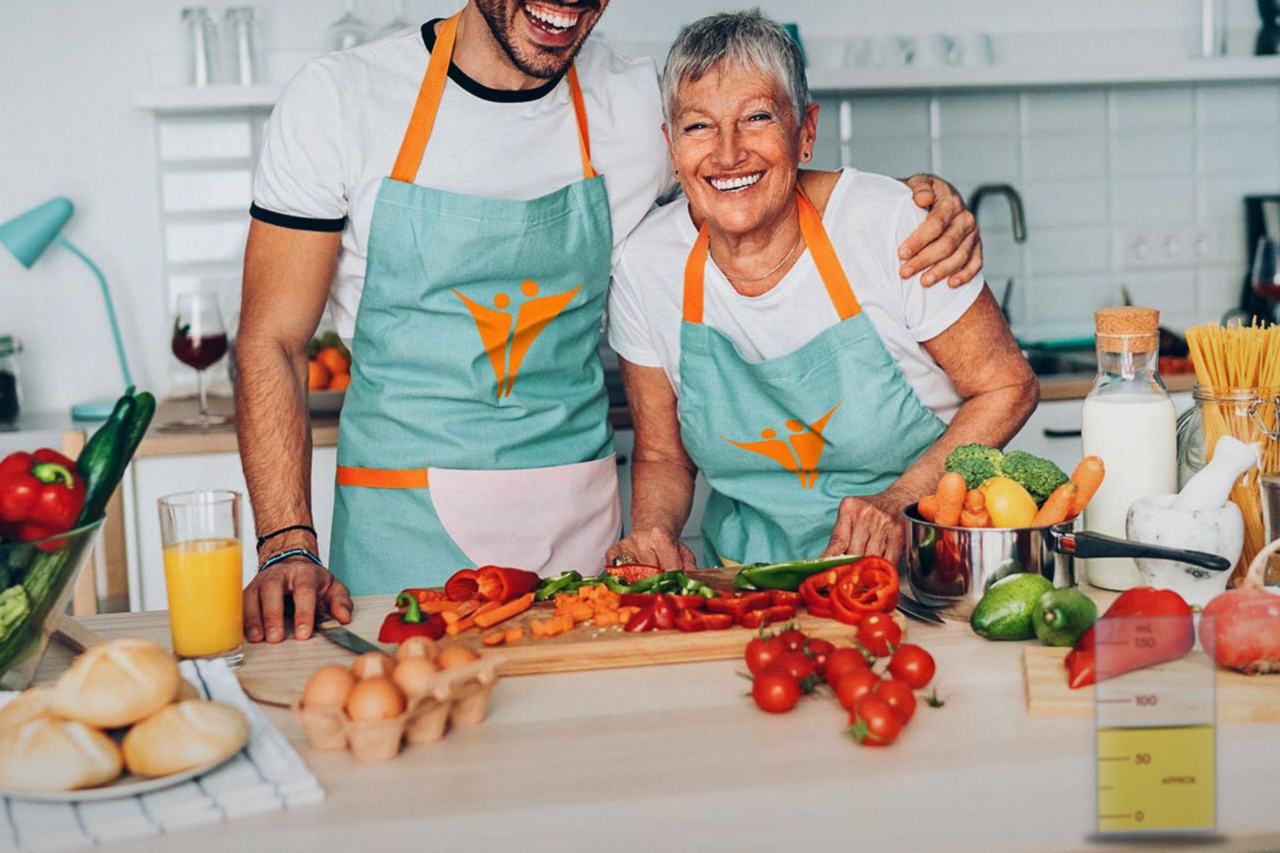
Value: value=75 unit=mL
